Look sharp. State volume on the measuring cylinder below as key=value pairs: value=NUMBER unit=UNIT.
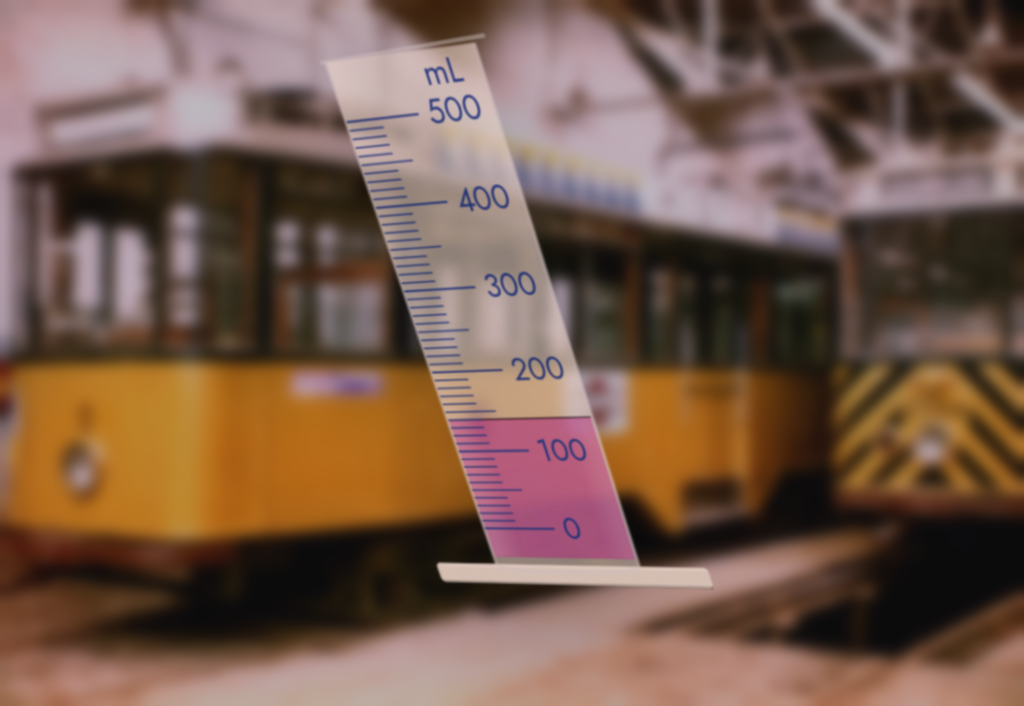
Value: value=140 unit=mL
